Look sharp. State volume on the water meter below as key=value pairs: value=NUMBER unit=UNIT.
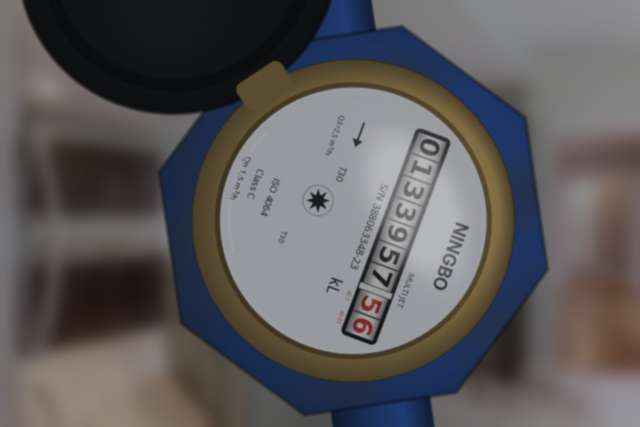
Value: value=133957.56 unit=kL
